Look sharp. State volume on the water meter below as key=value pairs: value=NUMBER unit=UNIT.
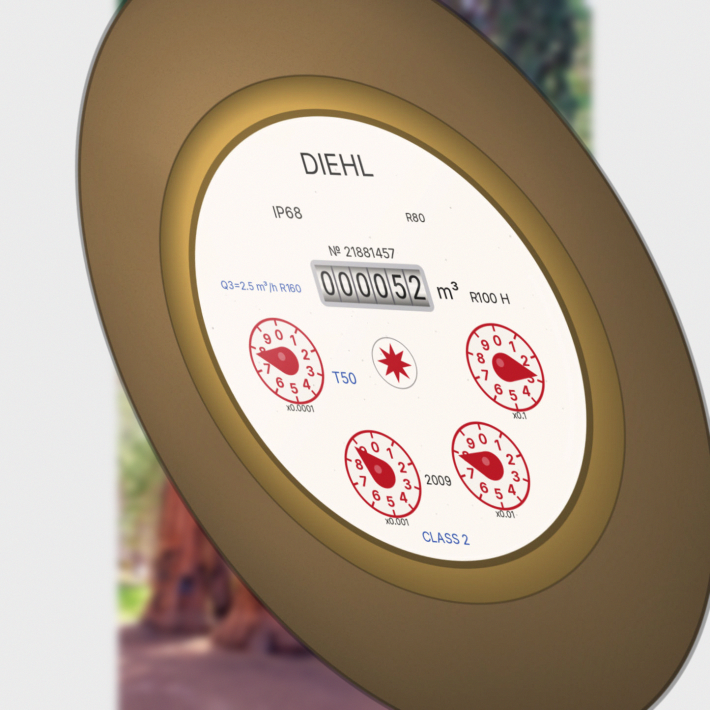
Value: value=52.2787 unit=m³
